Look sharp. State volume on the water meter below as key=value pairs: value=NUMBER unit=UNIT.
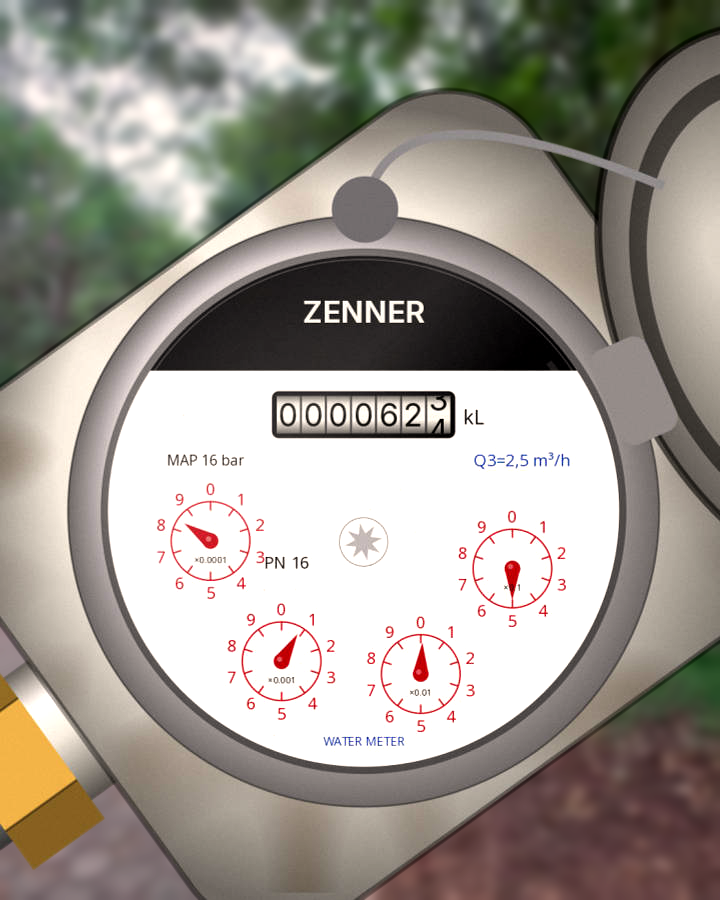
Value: value=623.5008 unit=kL
